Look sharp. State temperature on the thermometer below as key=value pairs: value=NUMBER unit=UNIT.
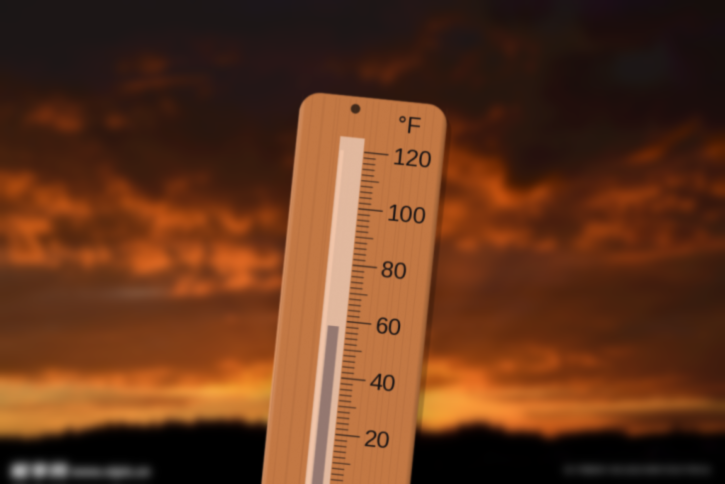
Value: value=58 unit=°F
